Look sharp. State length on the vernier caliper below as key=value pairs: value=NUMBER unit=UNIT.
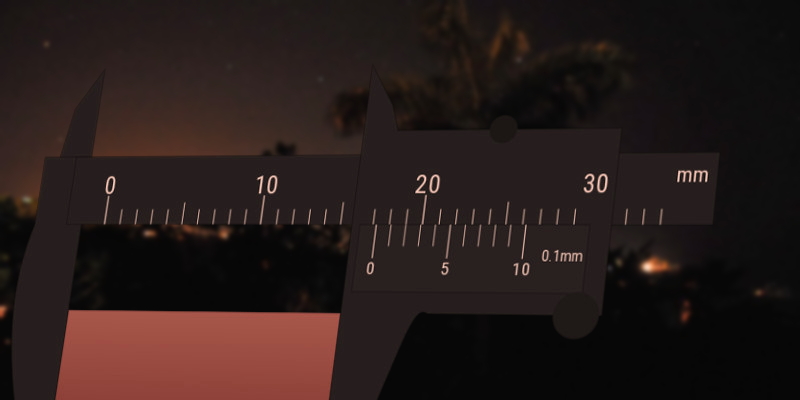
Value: value=17.2 unit=mm
